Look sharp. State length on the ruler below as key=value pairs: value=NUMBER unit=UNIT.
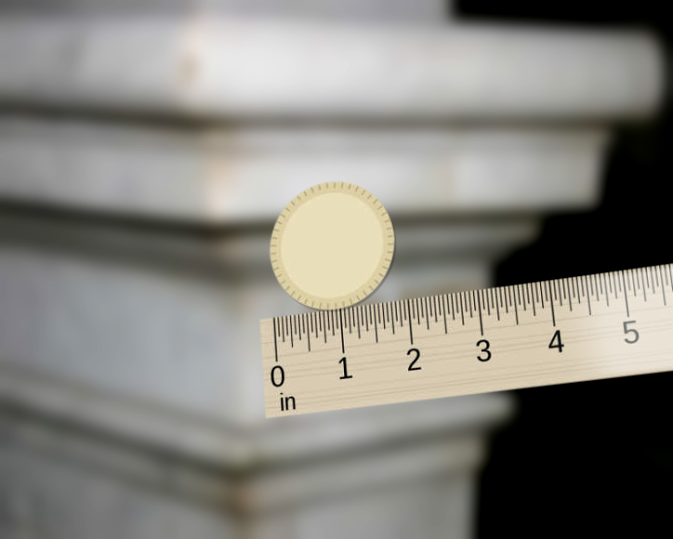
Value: value=1.875 unit=in
